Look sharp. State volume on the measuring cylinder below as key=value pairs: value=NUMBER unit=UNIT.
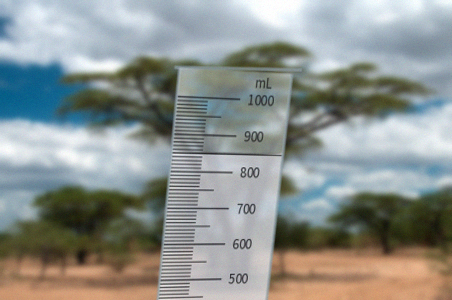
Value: value=850 unit=mL
